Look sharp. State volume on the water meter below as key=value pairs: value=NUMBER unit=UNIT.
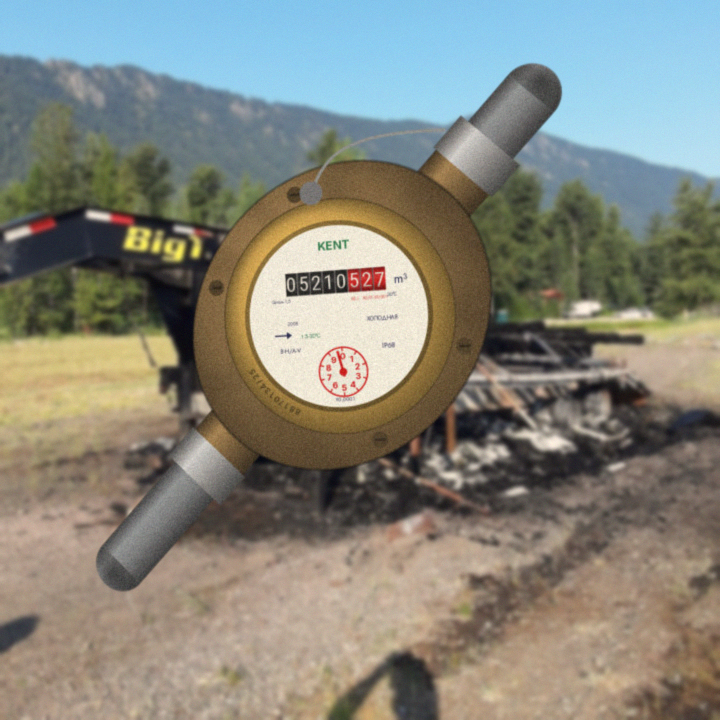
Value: value=5210.5269 unit=m³
